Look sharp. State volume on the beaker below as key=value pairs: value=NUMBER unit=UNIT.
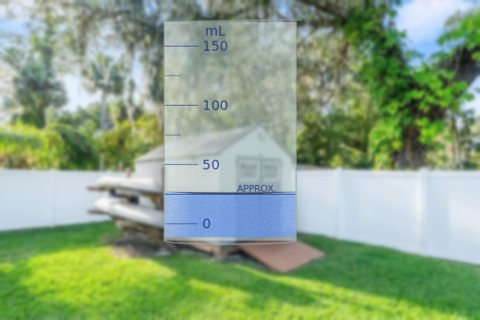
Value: value=25 unit=mL
